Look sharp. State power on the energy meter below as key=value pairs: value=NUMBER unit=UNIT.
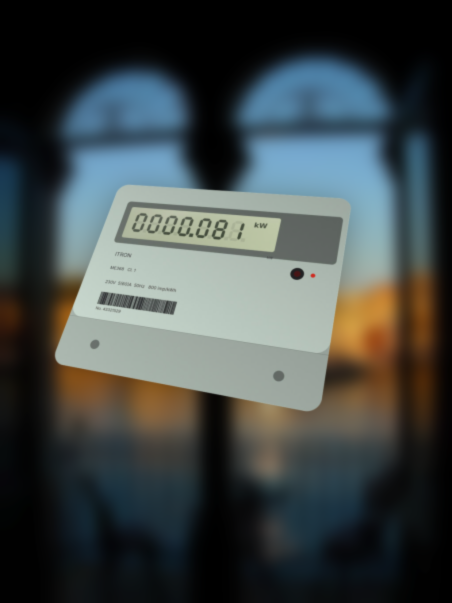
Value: value=0.081 unit=kW
